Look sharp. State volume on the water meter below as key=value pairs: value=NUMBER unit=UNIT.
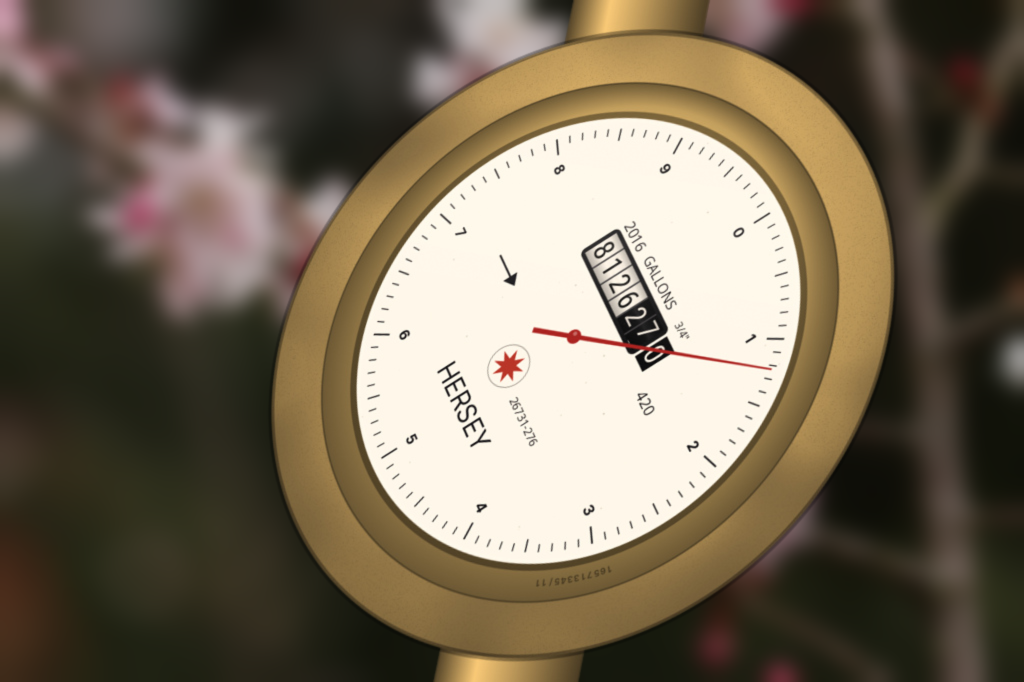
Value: value=8126271.2 unit=gal
